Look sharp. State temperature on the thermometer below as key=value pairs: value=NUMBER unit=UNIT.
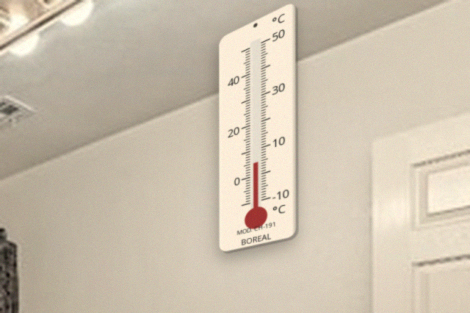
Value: value=5 unit=°C
